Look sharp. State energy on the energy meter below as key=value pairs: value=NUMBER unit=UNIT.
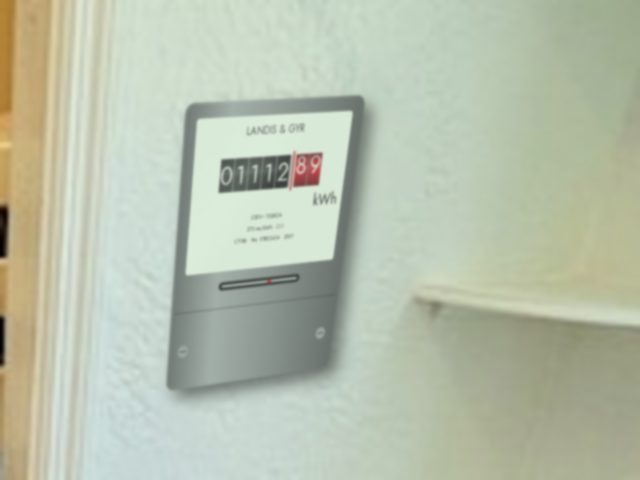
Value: value=1112.89 unit=kWh
